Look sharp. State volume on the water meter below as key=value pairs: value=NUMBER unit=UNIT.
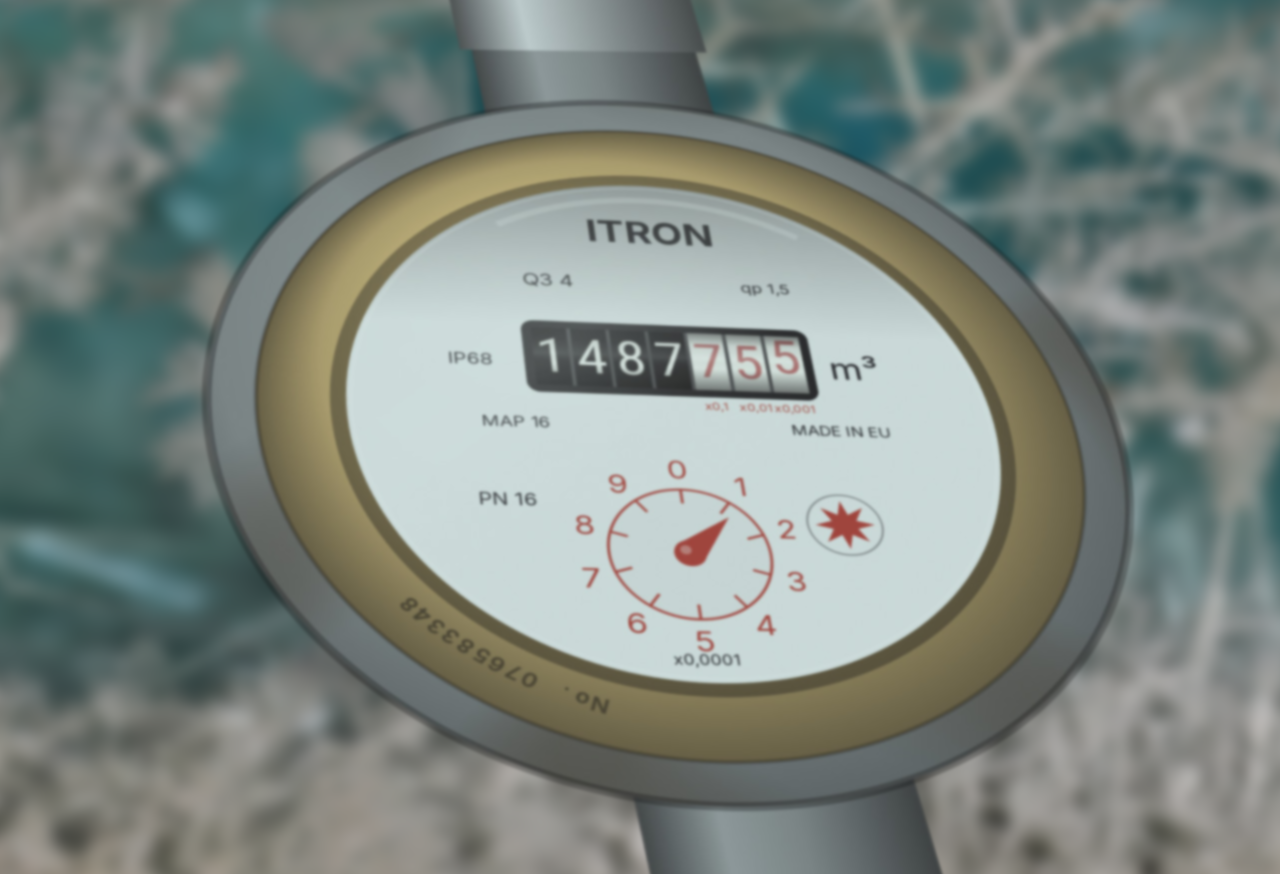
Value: value=1487.7551 unit=m³
